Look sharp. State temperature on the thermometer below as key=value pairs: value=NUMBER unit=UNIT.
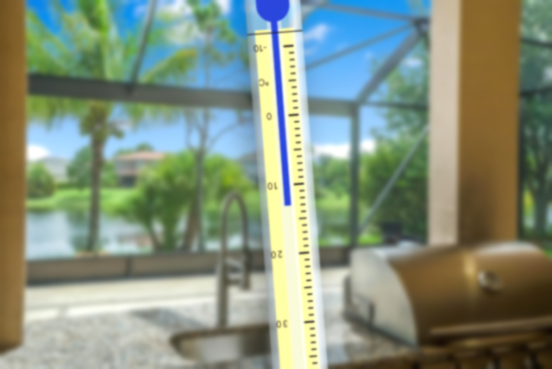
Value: value=13 unit=°C
